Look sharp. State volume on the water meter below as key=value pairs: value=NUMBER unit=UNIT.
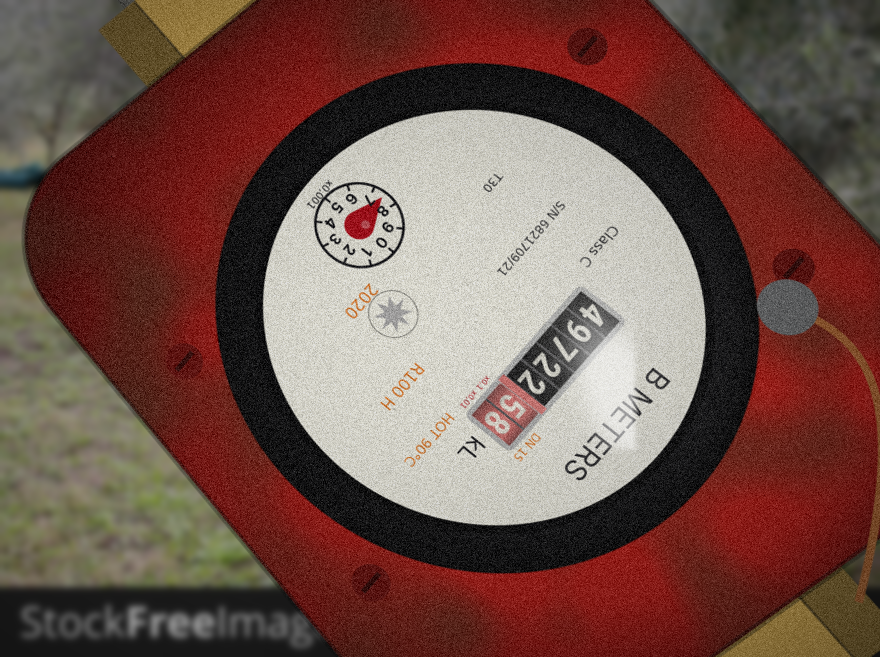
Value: value=49722.587 unit=kL
